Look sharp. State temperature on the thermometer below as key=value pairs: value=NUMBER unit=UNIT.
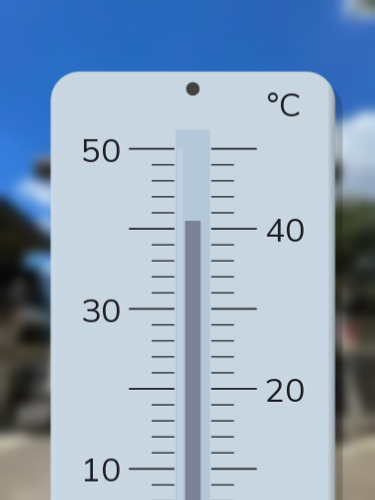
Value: value=41 unit=°C
